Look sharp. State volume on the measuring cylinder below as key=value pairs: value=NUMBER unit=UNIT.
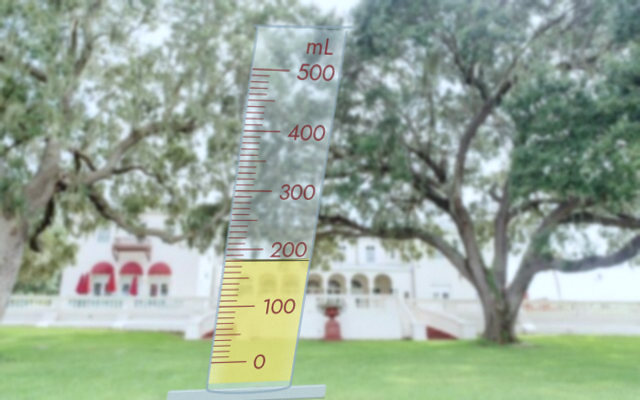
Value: value=180 unit=mL
